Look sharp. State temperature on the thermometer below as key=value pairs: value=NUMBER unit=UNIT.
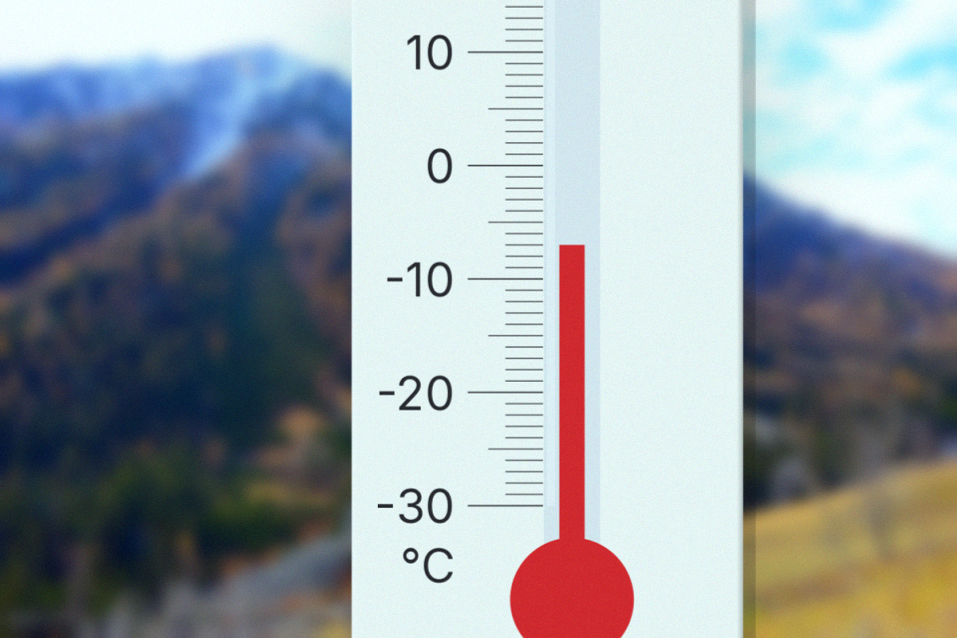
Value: value=-7 unit=°C
